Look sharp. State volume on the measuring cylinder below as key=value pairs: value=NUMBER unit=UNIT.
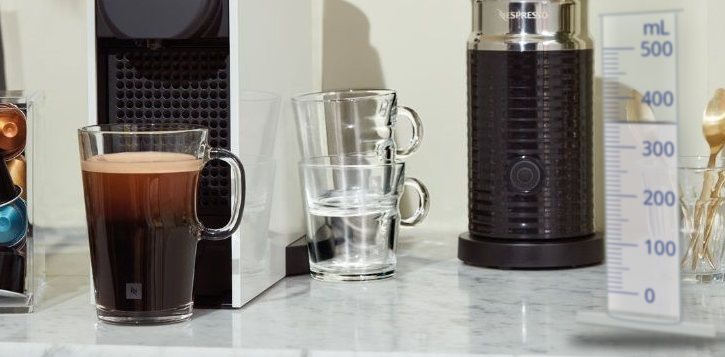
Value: value=350 unit=mL
